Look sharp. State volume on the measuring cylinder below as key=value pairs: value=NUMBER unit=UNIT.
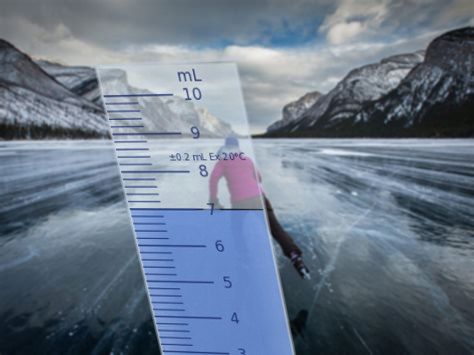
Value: value=7 unit=mL
